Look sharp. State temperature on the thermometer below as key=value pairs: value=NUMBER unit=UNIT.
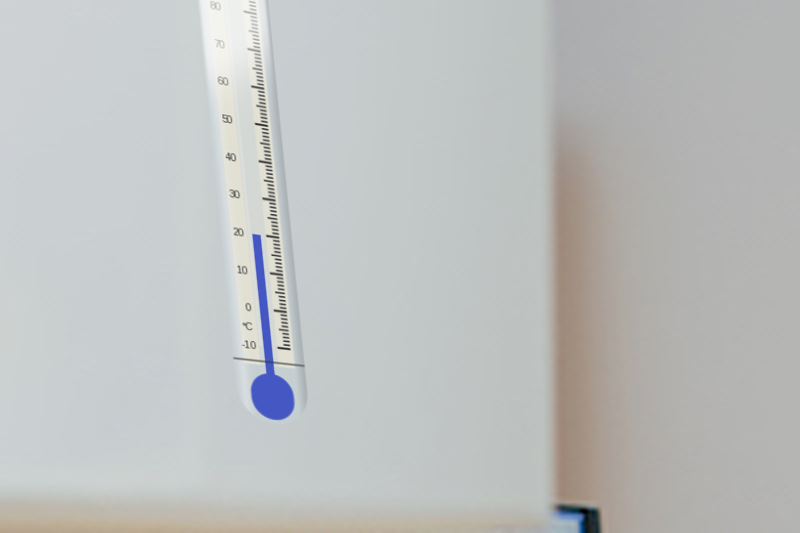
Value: value=20 unit=°C
